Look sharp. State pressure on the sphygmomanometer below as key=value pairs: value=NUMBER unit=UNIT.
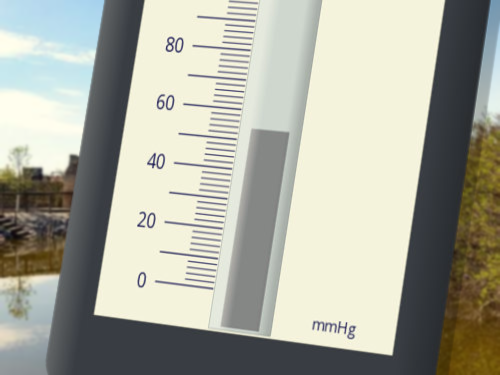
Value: value=54 unit=mmHg
